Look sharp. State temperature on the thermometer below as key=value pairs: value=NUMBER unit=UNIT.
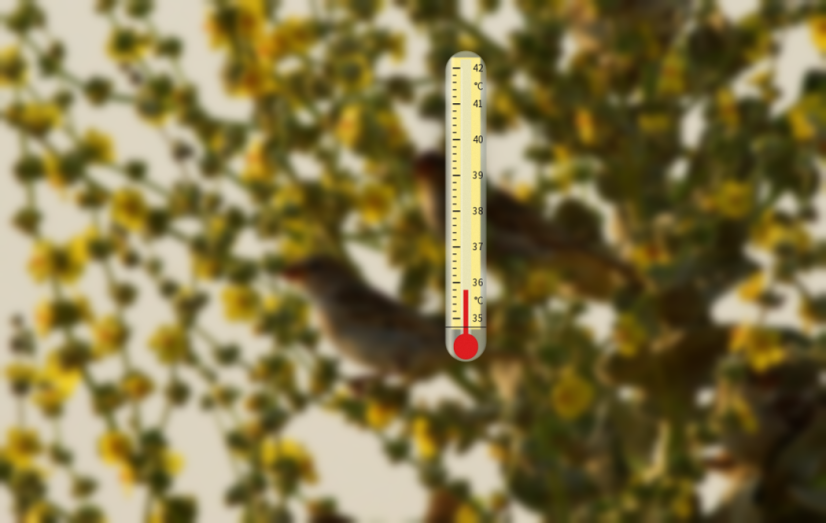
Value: value=35.8 unit=°C
